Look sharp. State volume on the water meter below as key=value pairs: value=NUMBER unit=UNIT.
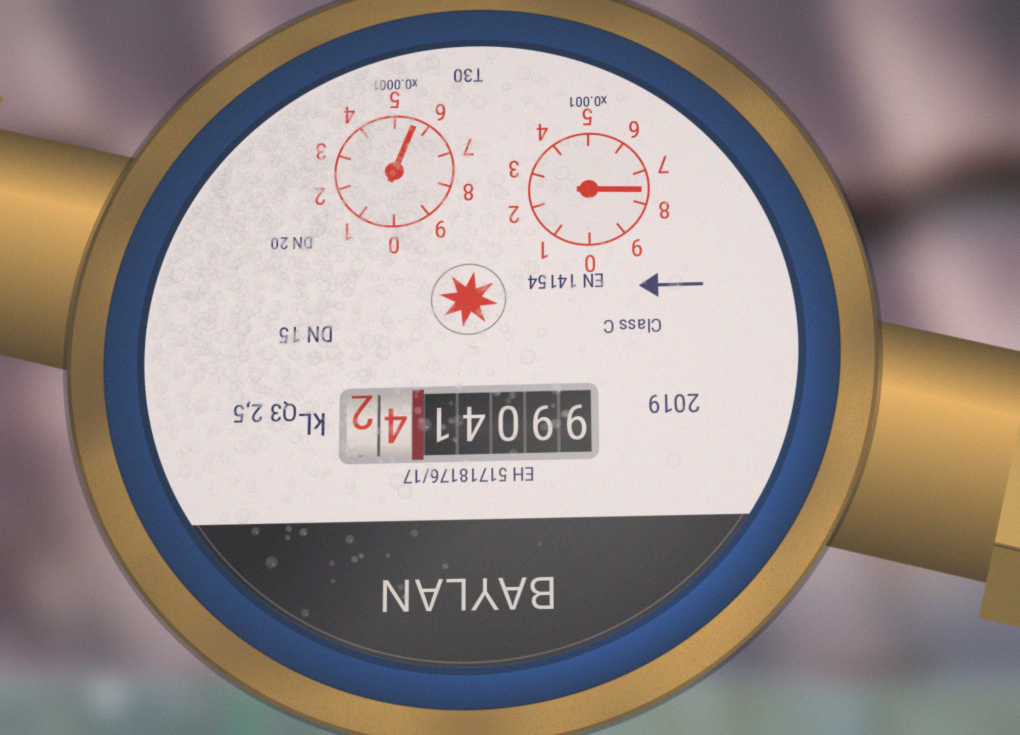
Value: value=99041.4175 unit=kL
